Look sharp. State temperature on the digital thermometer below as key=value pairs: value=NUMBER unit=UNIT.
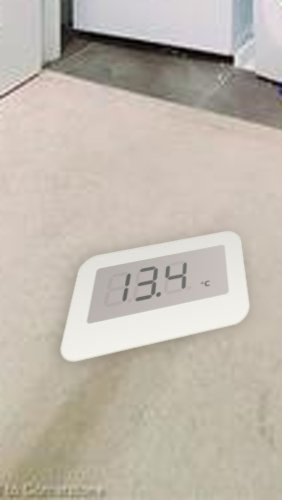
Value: value=13.4 unit=°C
